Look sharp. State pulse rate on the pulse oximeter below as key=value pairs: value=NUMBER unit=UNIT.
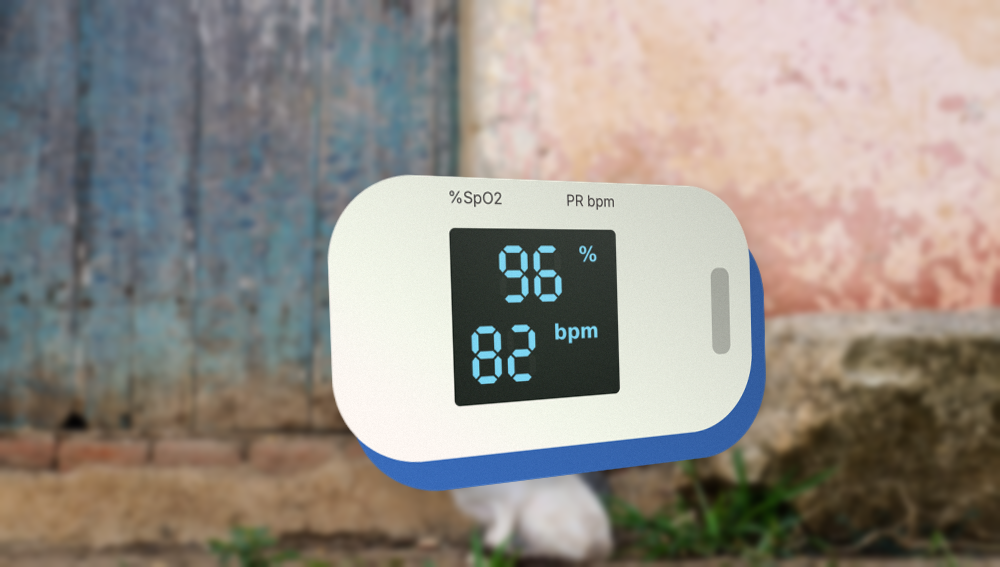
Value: value=82 unit=bpm
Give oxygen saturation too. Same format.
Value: value=96 unit=%
